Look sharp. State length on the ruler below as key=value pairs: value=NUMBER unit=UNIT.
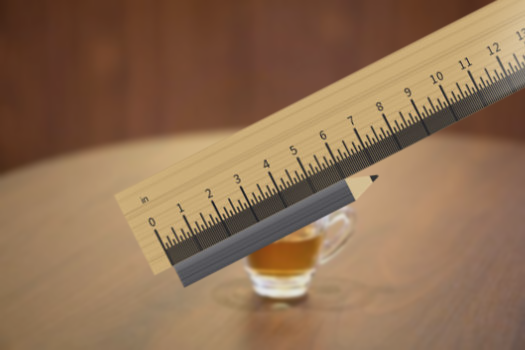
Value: value=7 unit=in
